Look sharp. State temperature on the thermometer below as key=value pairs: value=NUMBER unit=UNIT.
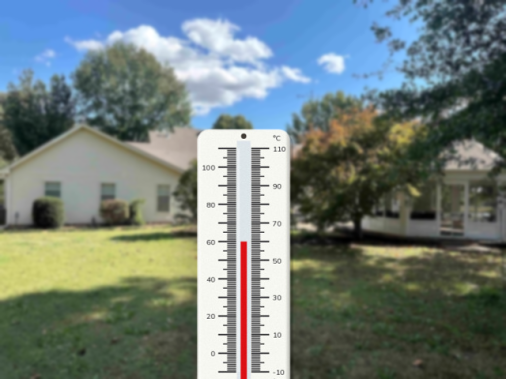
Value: value=60 unit=°C
